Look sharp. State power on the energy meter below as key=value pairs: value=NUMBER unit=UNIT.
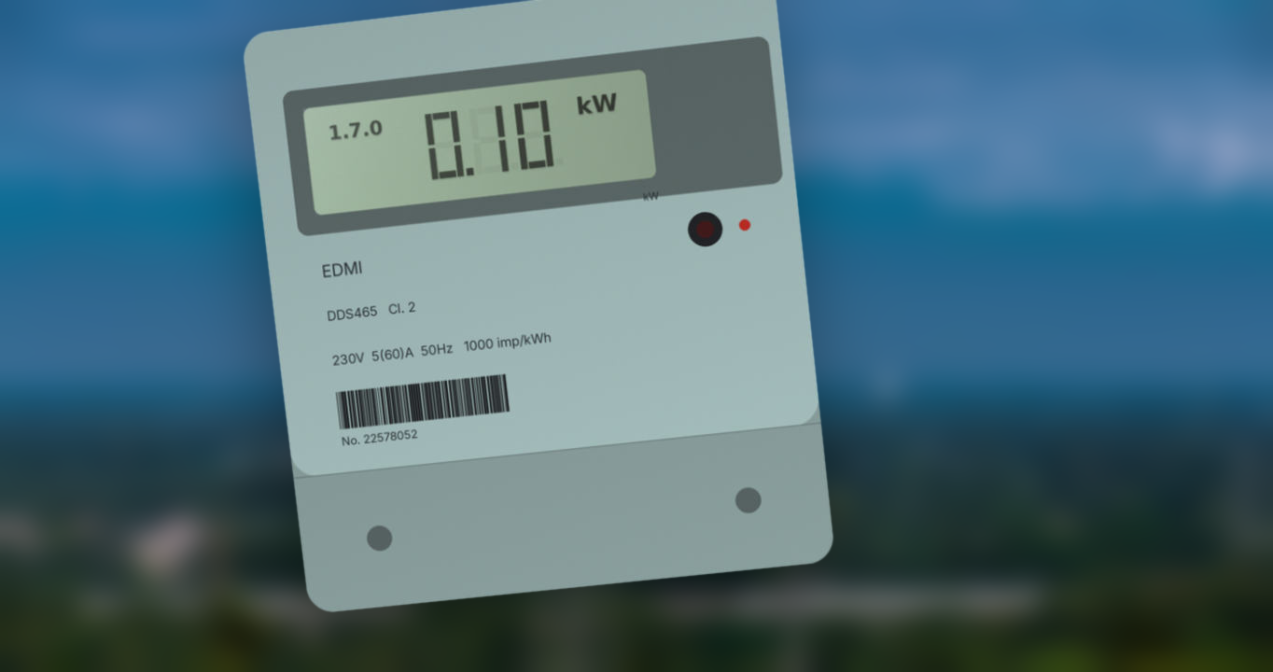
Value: value=0.10 unit=kW
